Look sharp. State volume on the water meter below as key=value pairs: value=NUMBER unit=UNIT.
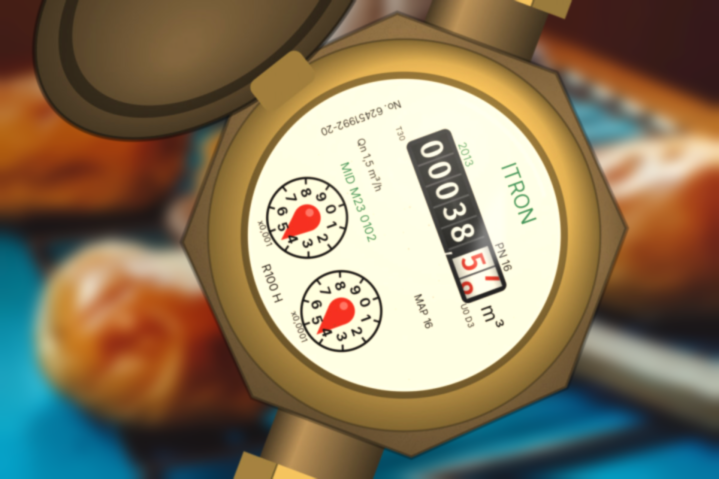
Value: value=38.5744 unit=m³
